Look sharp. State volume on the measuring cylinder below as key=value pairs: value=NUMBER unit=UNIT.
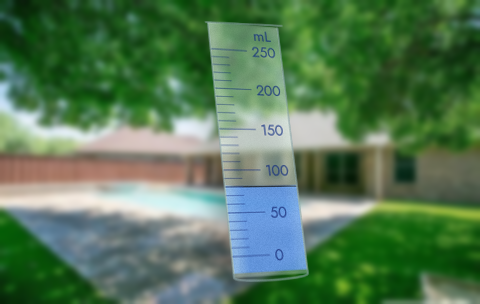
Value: value=80 unit=mL
